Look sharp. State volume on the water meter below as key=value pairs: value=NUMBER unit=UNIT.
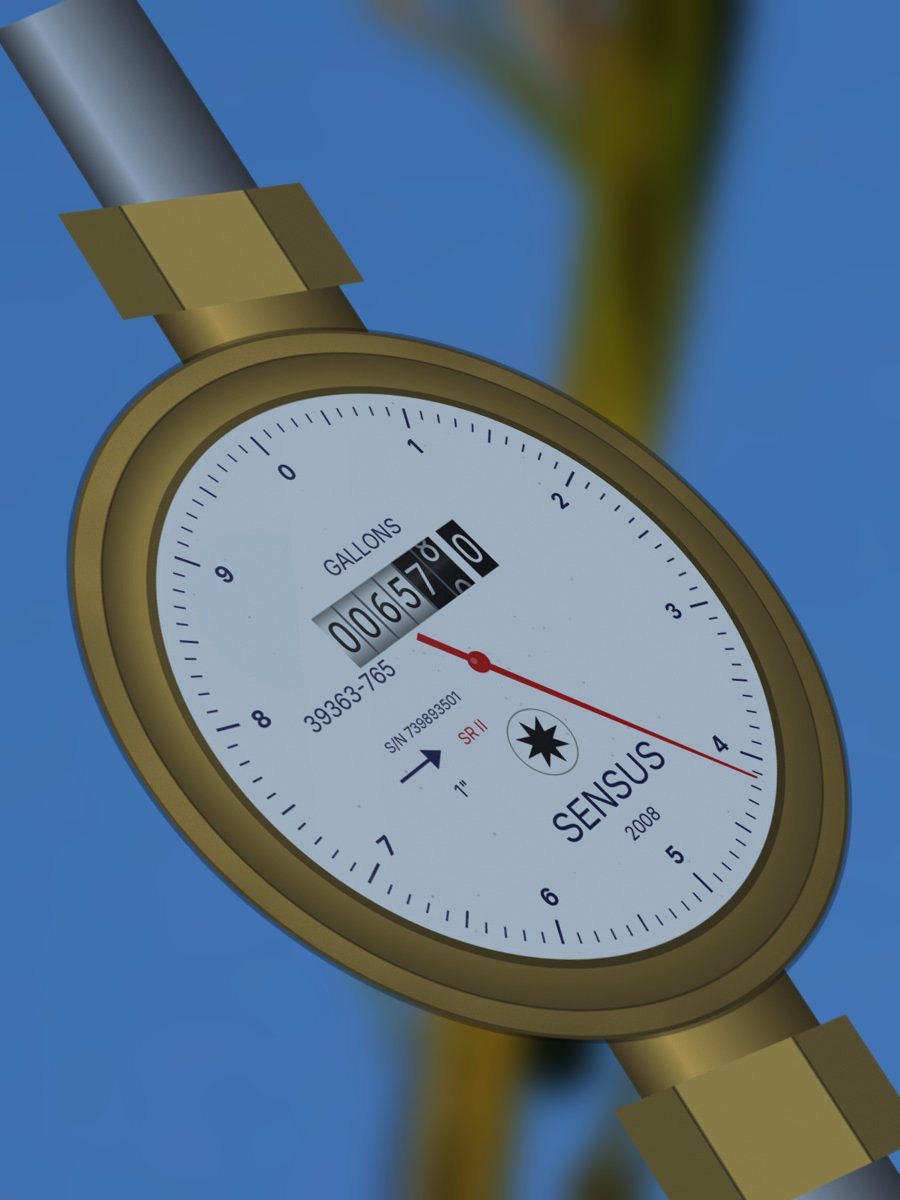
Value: value=65784.1 unit=gal
